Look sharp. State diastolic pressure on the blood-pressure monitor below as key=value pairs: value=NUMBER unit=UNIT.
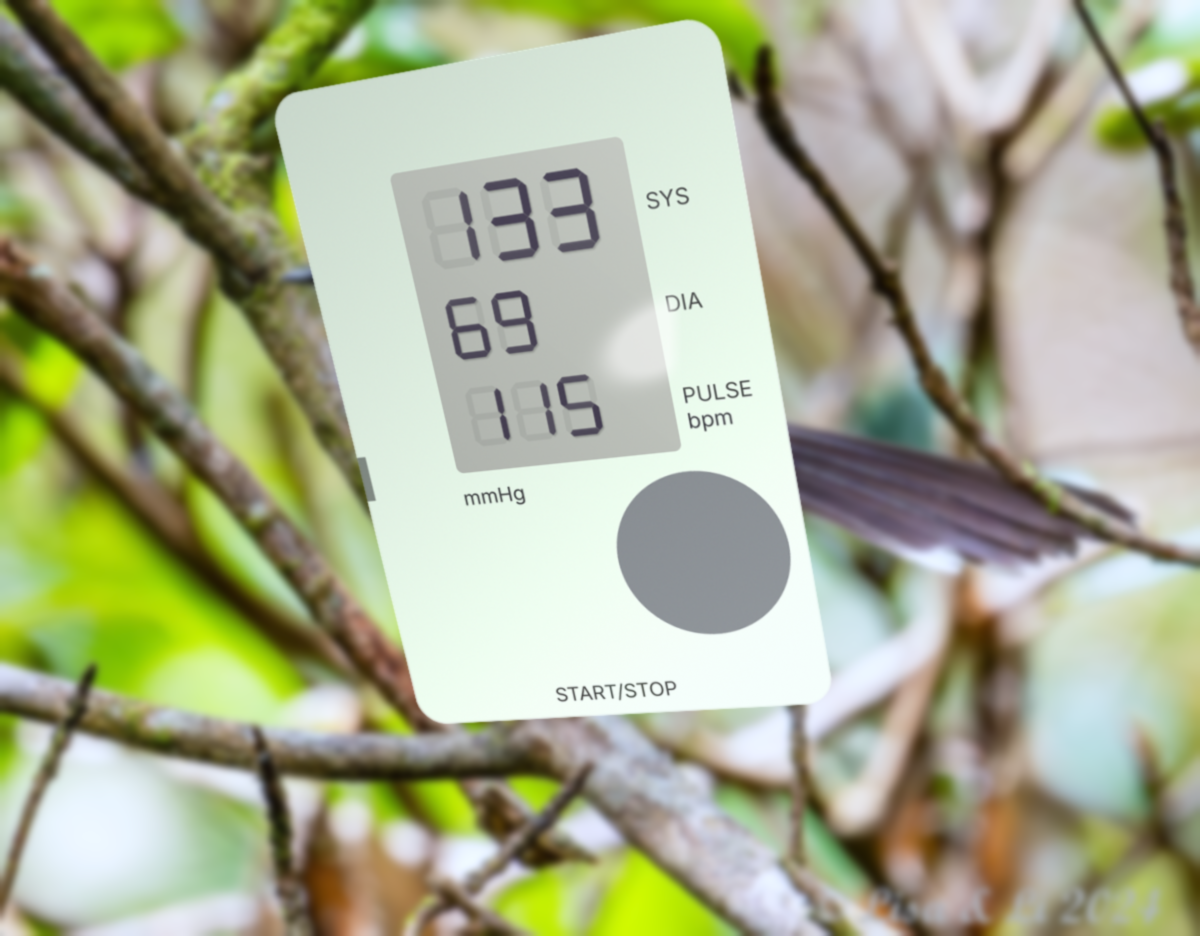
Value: value=69 unit=mmHg
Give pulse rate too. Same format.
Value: value=115 unit=bpm
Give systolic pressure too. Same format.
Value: value=133 unit=mmHg
